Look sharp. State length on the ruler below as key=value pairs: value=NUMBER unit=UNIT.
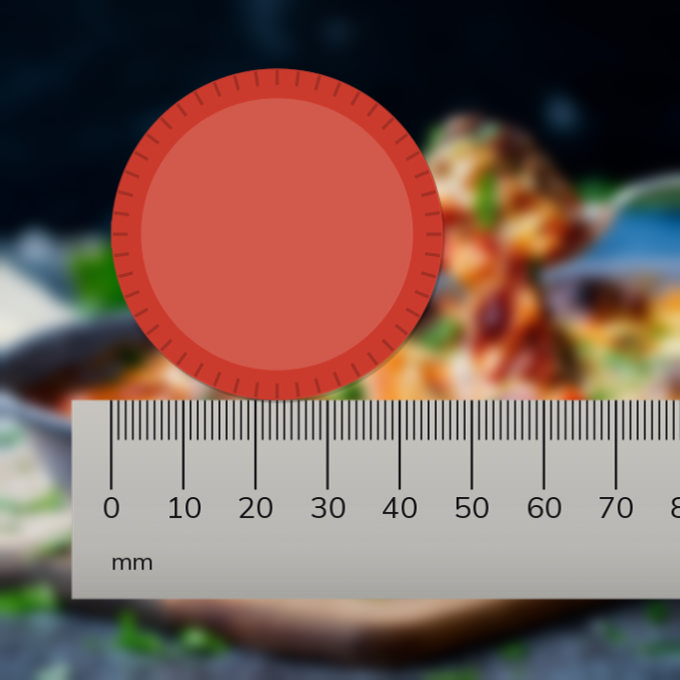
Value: value=46 unit=mm
